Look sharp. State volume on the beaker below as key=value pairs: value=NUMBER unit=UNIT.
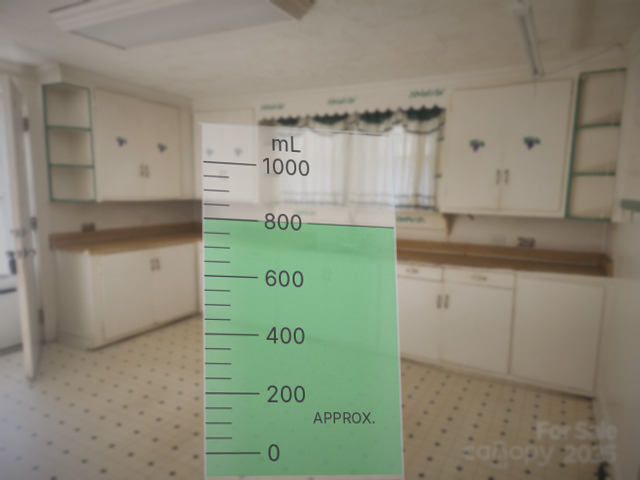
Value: value=800 unit=mL
